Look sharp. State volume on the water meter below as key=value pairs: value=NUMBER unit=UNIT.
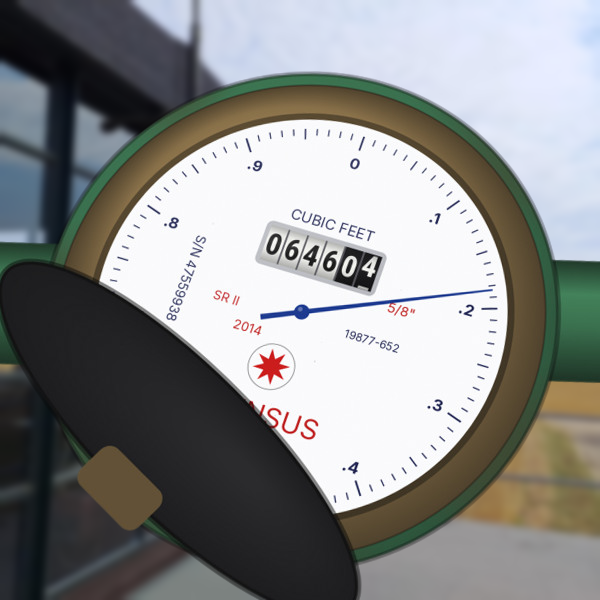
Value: value=64604.18 unit=ft³
